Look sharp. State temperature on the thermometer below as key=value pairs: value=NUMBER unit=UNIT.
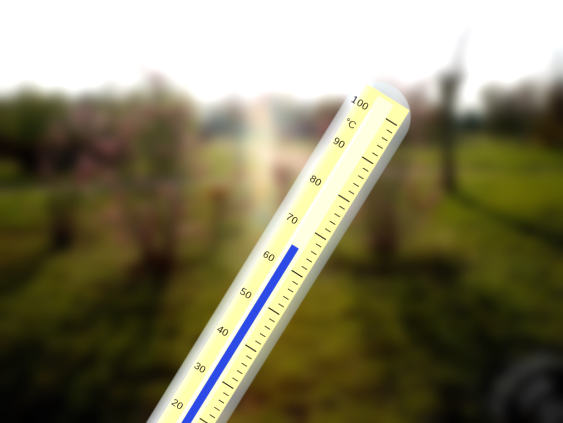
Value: value=65 unit=°C
